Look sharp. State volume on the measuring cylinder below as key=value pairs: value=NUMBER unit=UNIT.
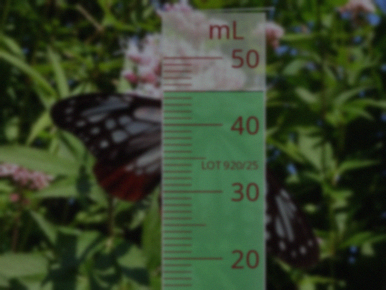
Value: value=45 unit=mL
